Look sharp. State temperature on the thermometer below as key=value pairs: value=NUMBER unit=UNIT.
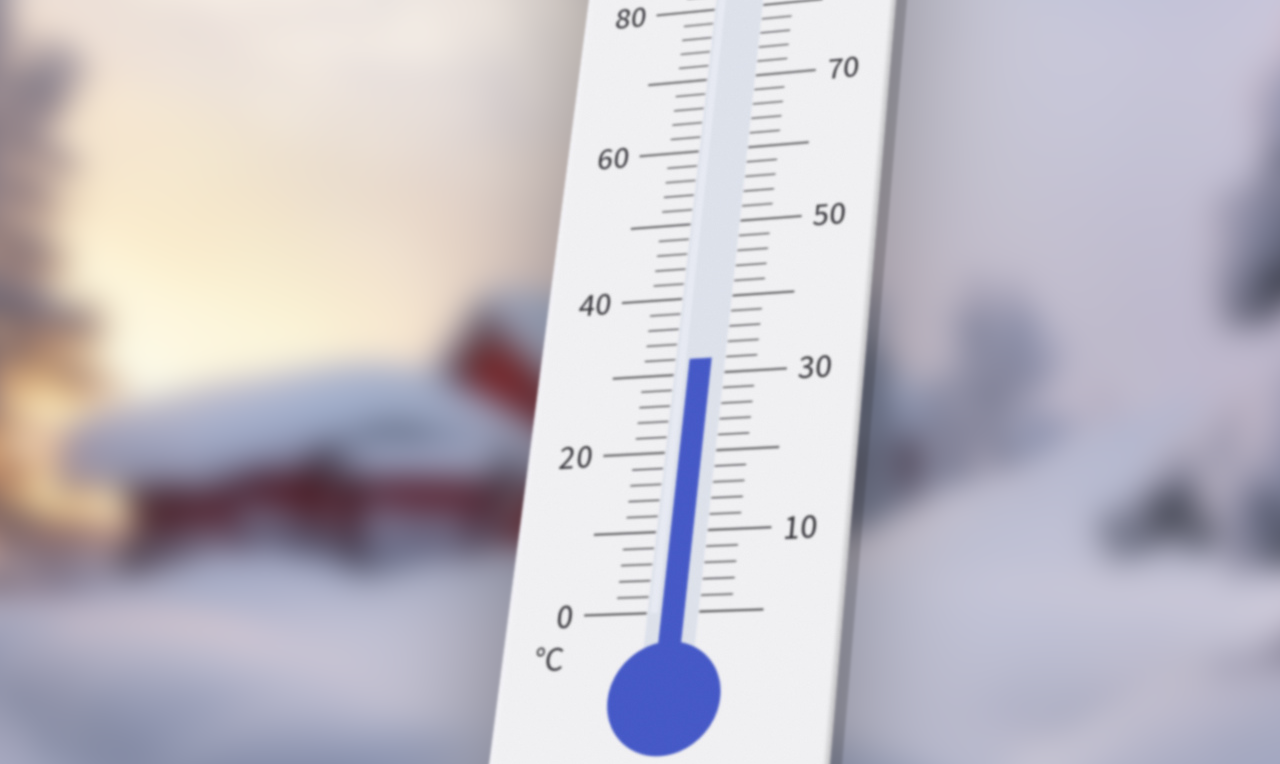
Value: value=32 unit=°C
